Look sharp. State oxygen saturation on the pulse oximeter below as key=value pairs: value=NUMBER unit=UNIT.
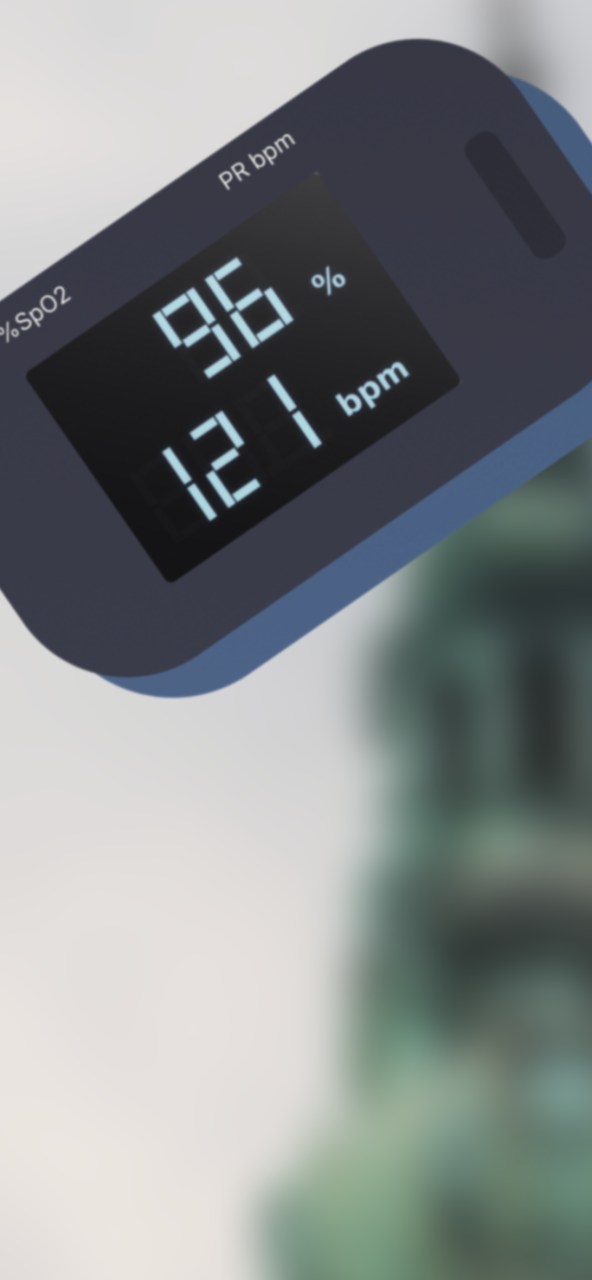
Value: value=96 unit=%
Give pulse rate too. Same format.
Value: value=121 unit=bpm
